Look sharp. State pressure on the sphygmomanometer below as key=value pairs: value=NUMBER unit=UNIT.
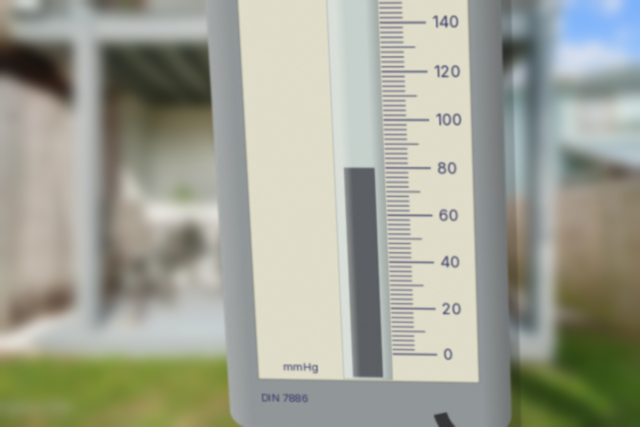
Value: value=80 unit=mmHg
